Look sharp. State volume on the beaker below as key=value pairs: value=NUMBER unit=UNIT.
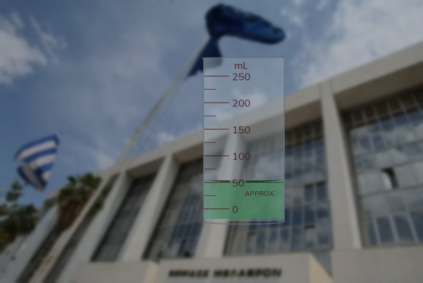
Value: value=50 unit=mL
